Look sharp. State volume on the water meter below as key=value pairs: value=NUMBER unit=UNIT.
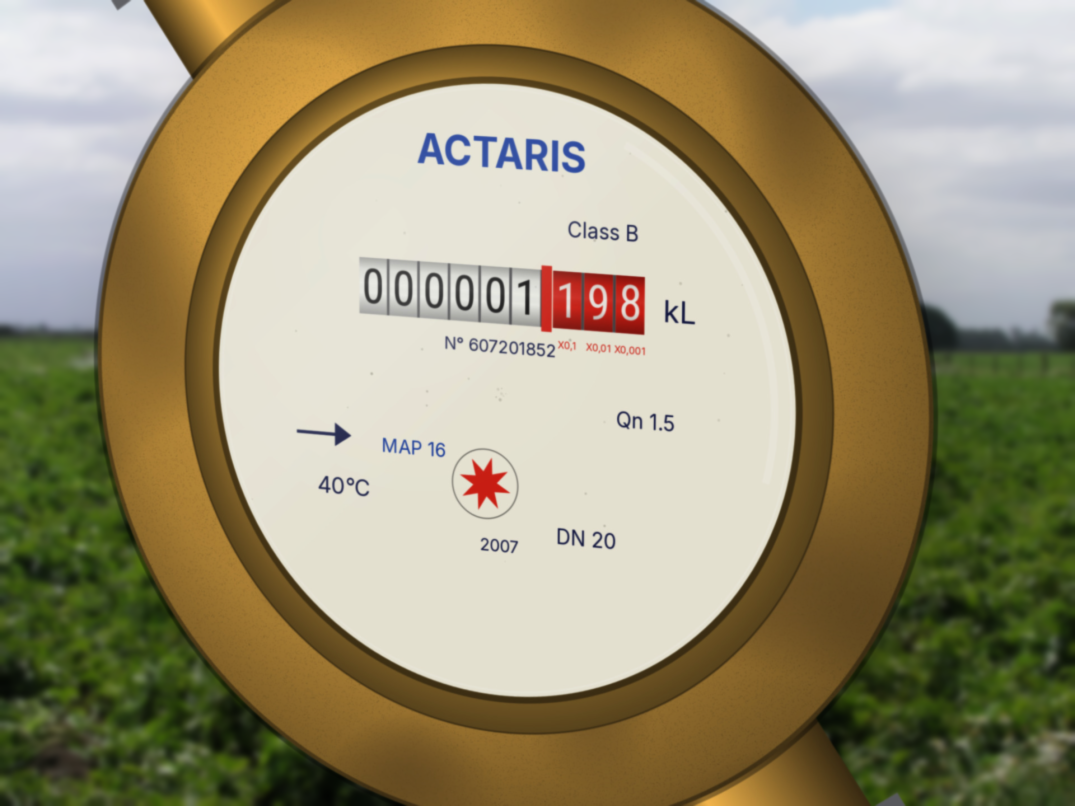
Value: value=1.198 unit=kL
